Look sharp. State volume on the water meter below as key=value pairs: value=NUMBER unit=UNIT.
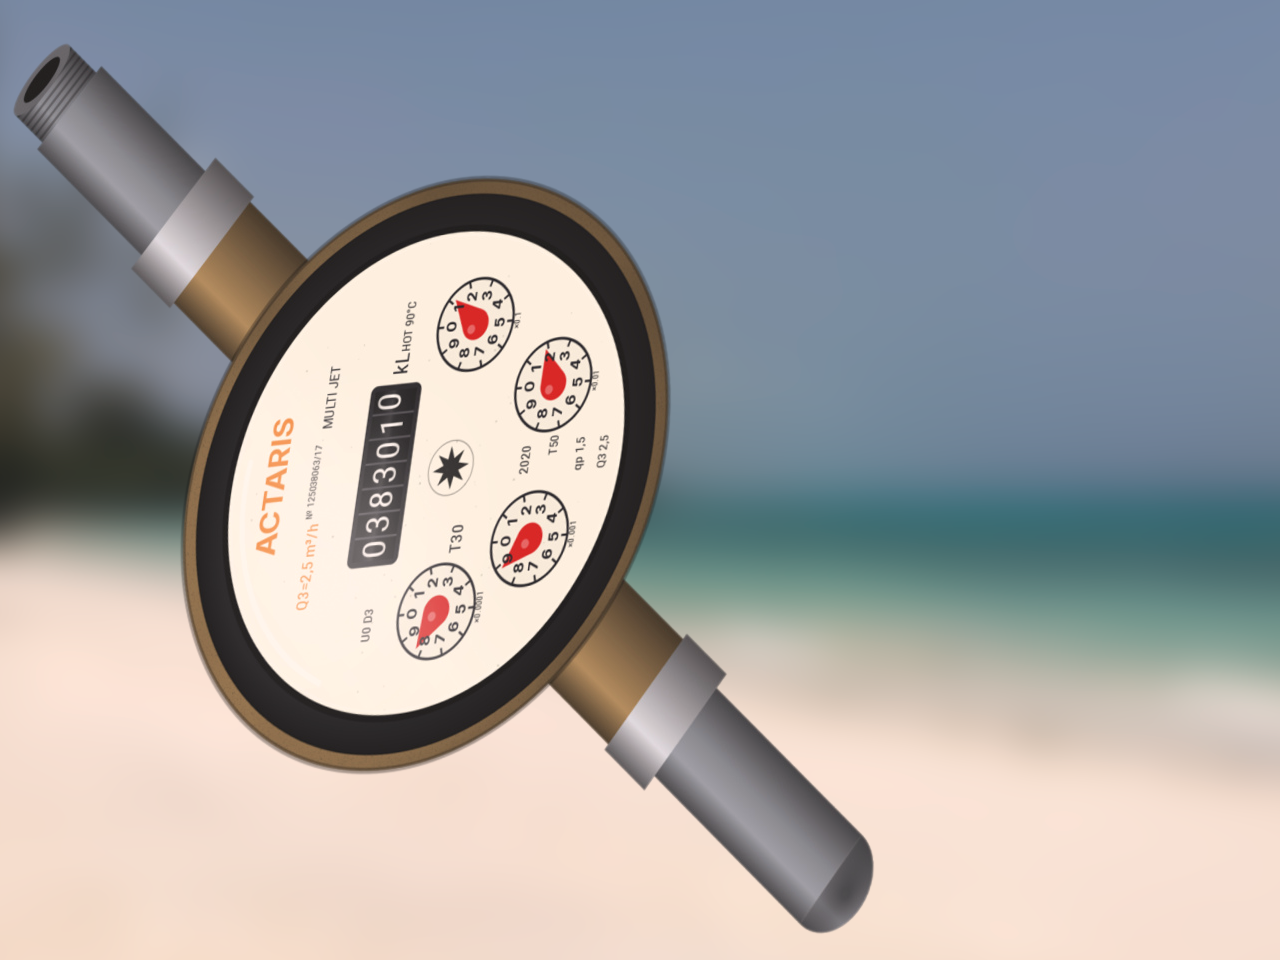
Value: value=383010.1188 unit=kL
